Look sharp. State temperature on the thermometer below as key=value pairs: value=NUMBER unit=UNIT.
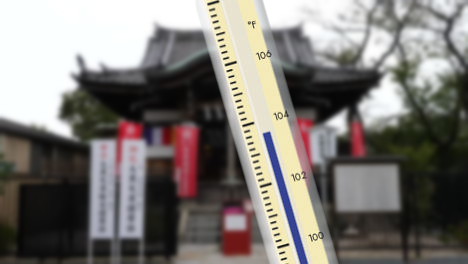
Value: value=103.6 unit=°F
